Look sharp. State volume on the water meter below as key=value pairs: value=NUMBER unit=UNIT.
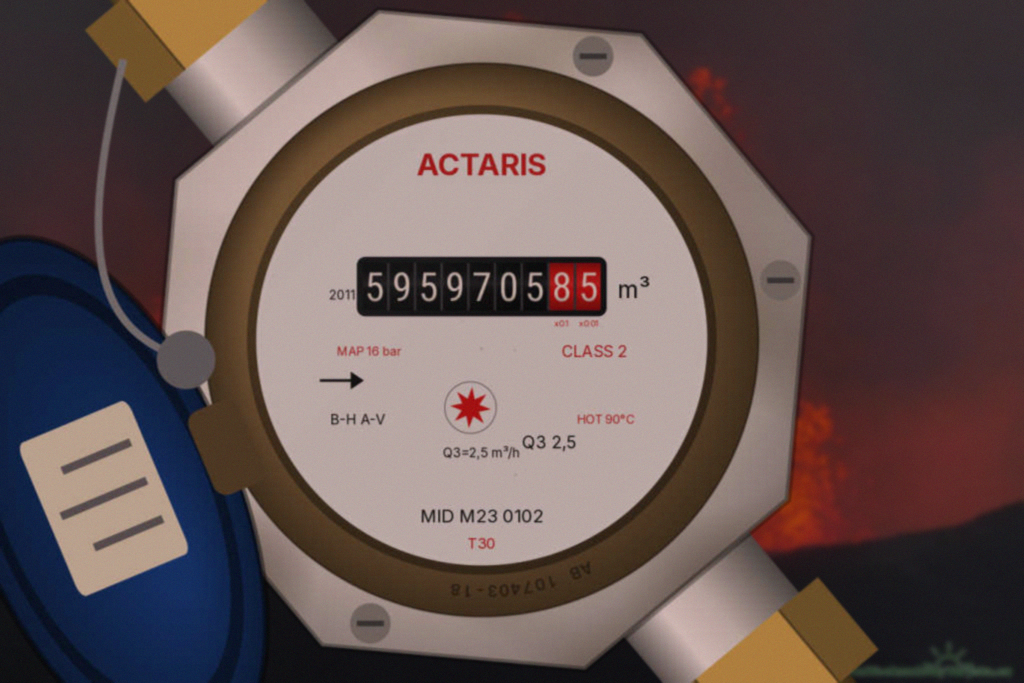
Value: value=5959705.85 unit=m³
